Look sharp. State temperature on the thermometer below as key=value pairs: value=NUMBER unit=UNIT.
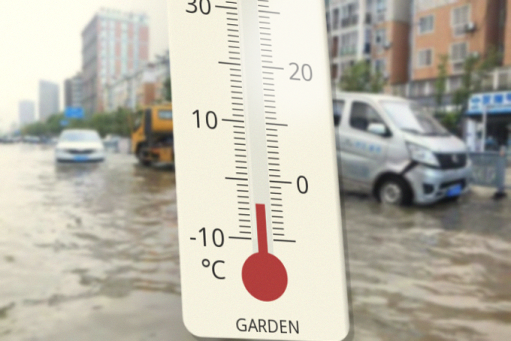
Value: value=-4 unit=°C
